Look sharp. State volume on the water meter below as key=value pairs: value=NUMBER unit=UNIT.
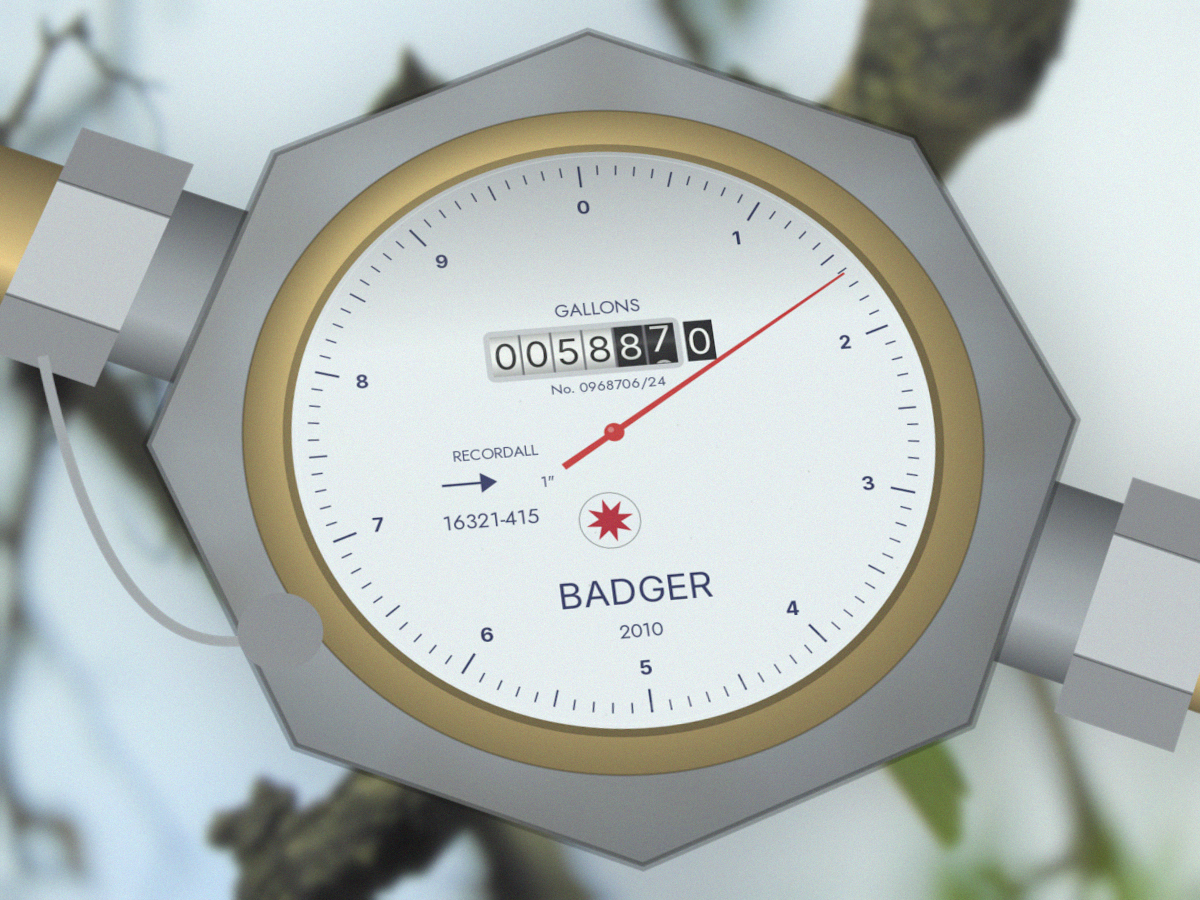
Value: value=58871.6 unit=gal
